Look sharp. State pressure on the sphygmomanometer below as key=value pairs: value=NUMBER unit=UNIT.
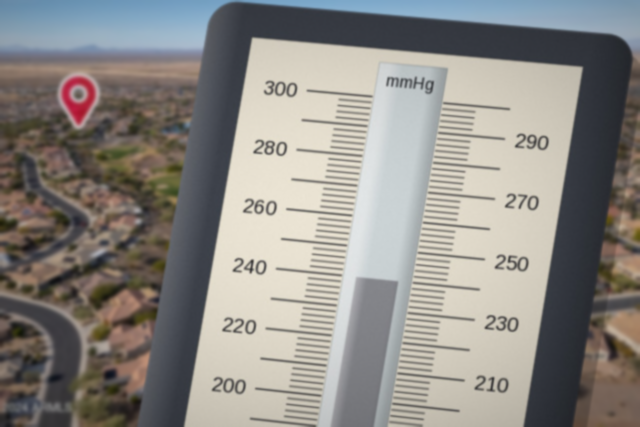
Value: value=240 unit=mmHg
